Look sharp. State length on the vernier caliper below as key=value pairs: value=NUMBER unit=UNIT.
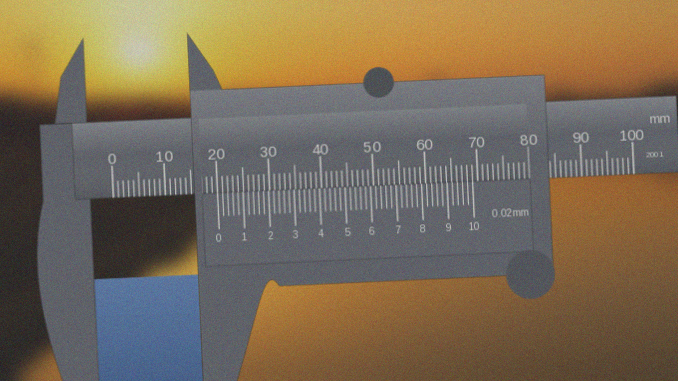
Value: value=20.0 unit=mm
